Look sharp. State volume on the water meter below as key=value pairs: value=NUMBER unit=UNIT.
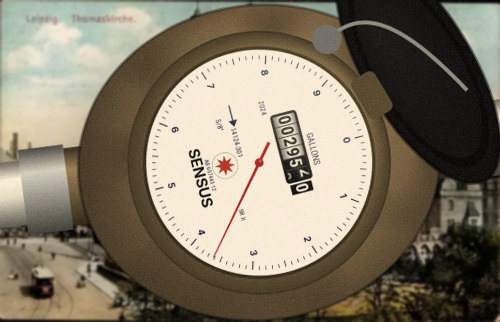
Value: value=29523.6 unit=gal
